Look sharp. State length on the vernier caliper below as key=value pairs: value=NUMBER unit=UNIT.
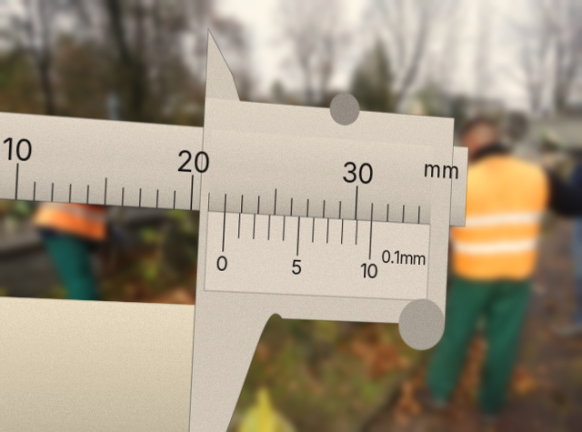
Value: value=22.0 unit=mm
